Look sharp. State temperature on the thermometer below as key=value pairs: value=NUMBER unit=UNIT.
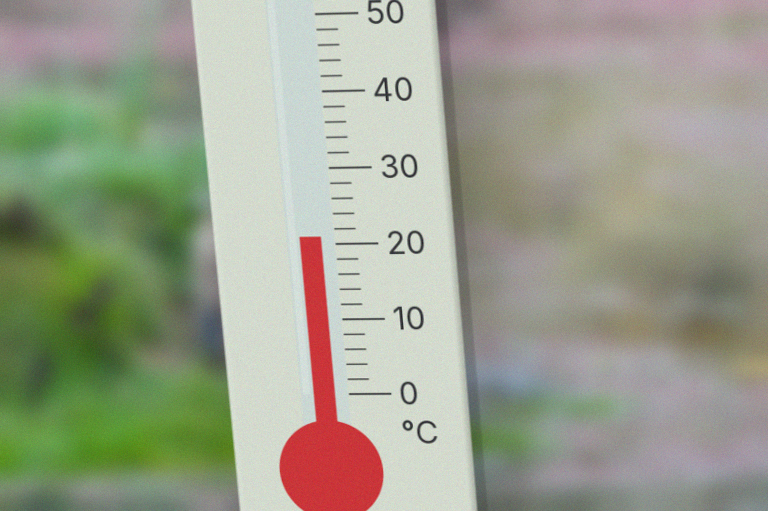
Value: value=21 unit=°C
